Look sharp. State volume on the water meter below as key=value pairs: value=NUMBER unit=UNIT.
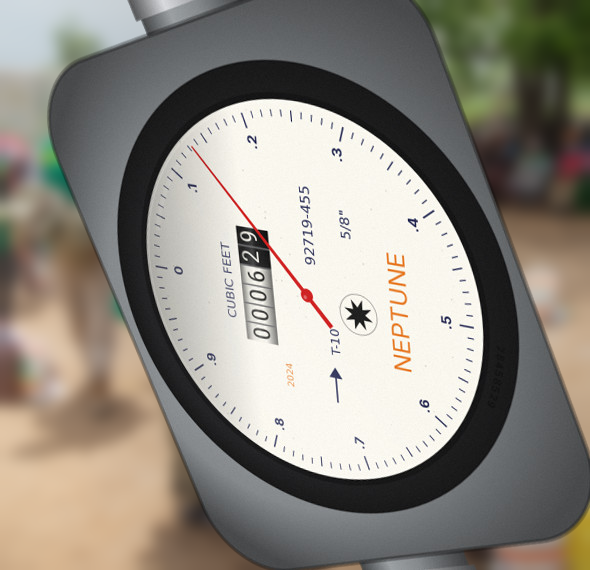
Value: value=629.13 unit=ft³
